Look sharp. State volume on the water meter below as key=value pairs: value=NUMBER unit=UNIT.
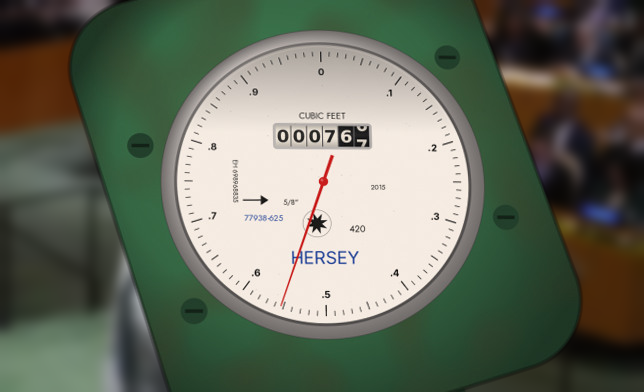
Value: value=766.55 unit=ft³
